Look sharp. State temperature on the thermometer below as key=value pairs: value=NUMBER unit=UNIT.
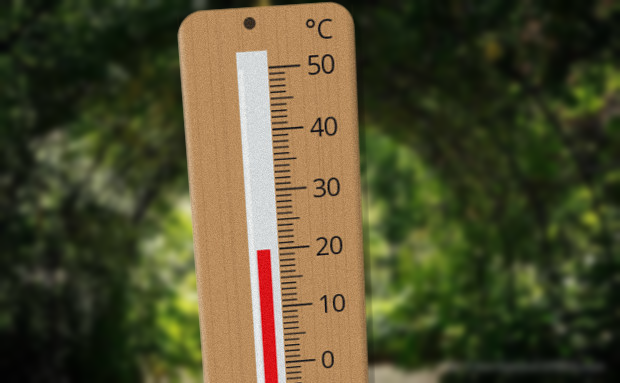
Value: value=20 unit=°C
